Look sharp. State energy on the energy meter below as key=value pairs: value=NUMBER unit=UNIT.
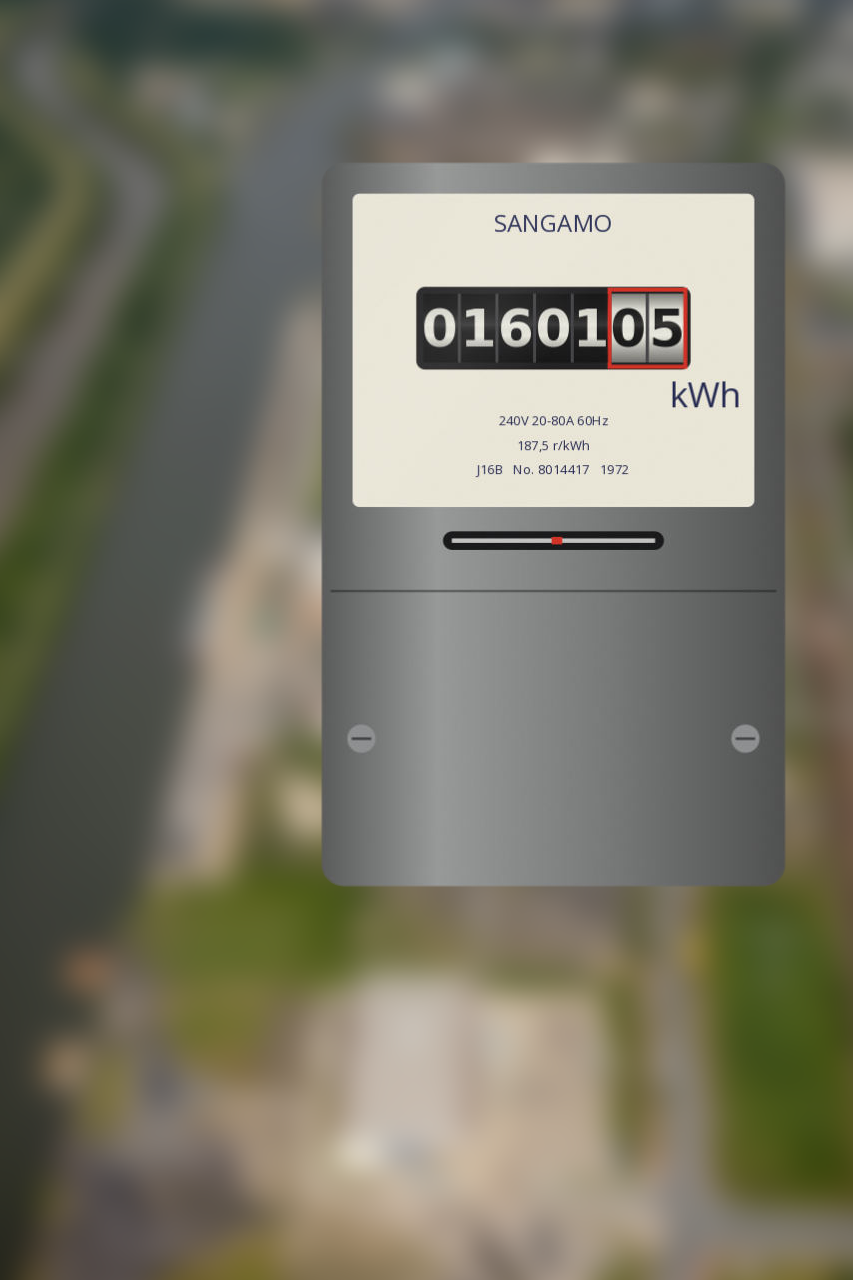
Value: value=1601.05 unit=kWh
